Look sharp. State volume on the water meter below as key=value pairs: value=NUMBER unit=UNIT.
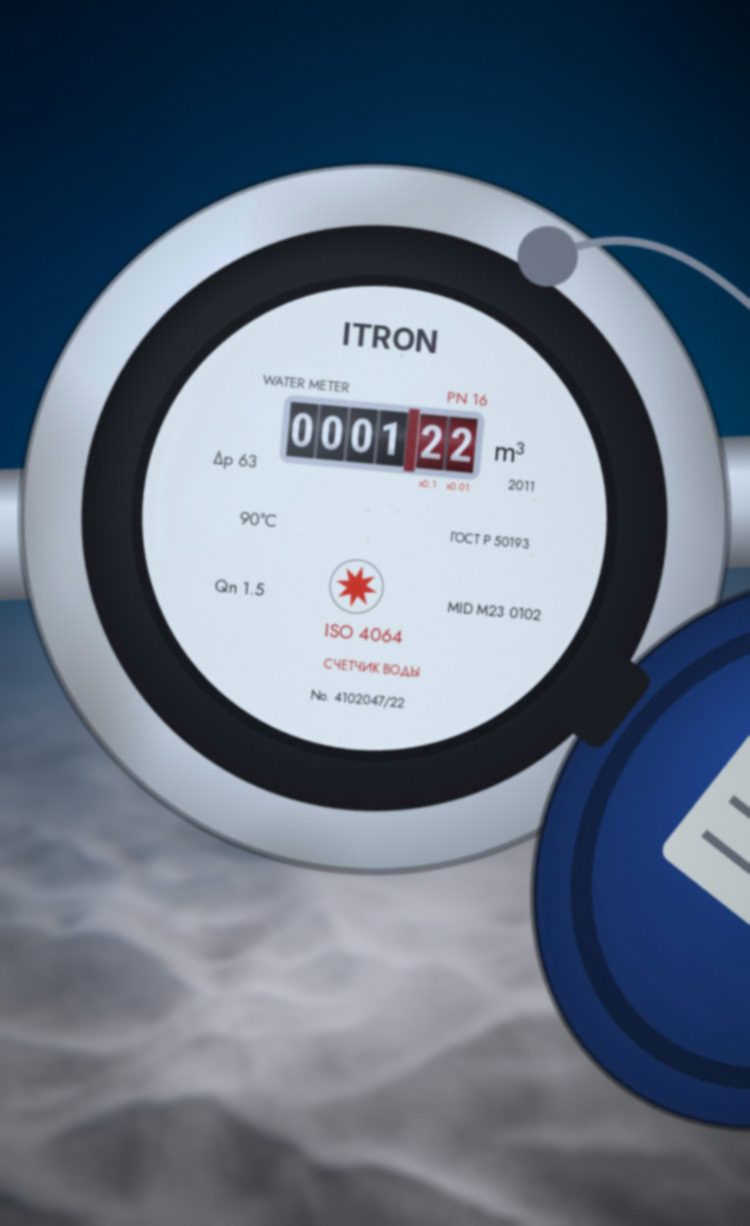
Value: value=1.22 unit=m³
